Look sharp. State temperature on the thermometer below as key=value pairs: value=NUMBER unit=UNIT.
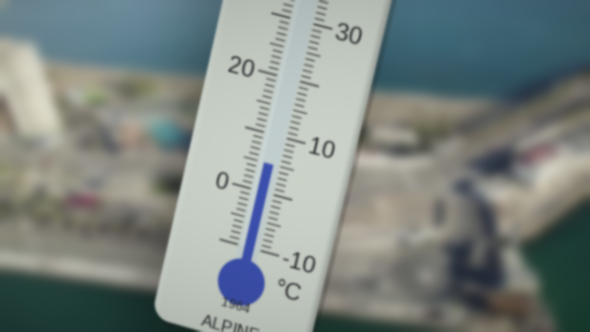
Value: value=5 unit=°C
